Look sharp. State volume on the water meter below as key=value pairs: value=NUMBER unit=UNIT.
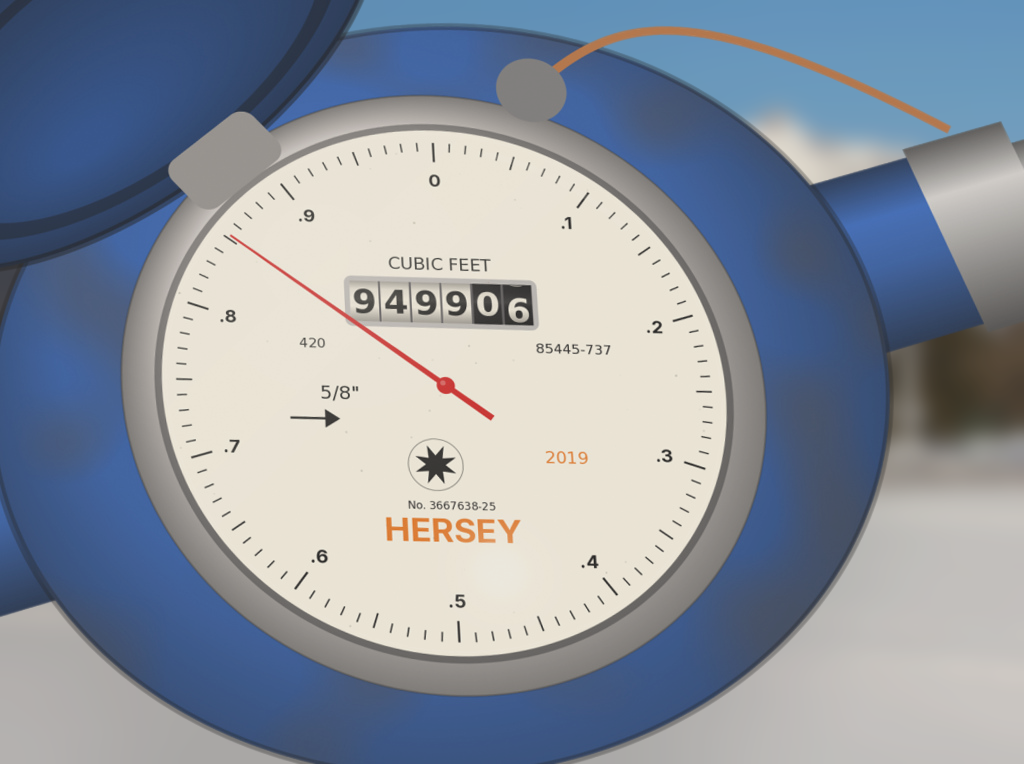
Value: value=949905.85 unit=ft³
